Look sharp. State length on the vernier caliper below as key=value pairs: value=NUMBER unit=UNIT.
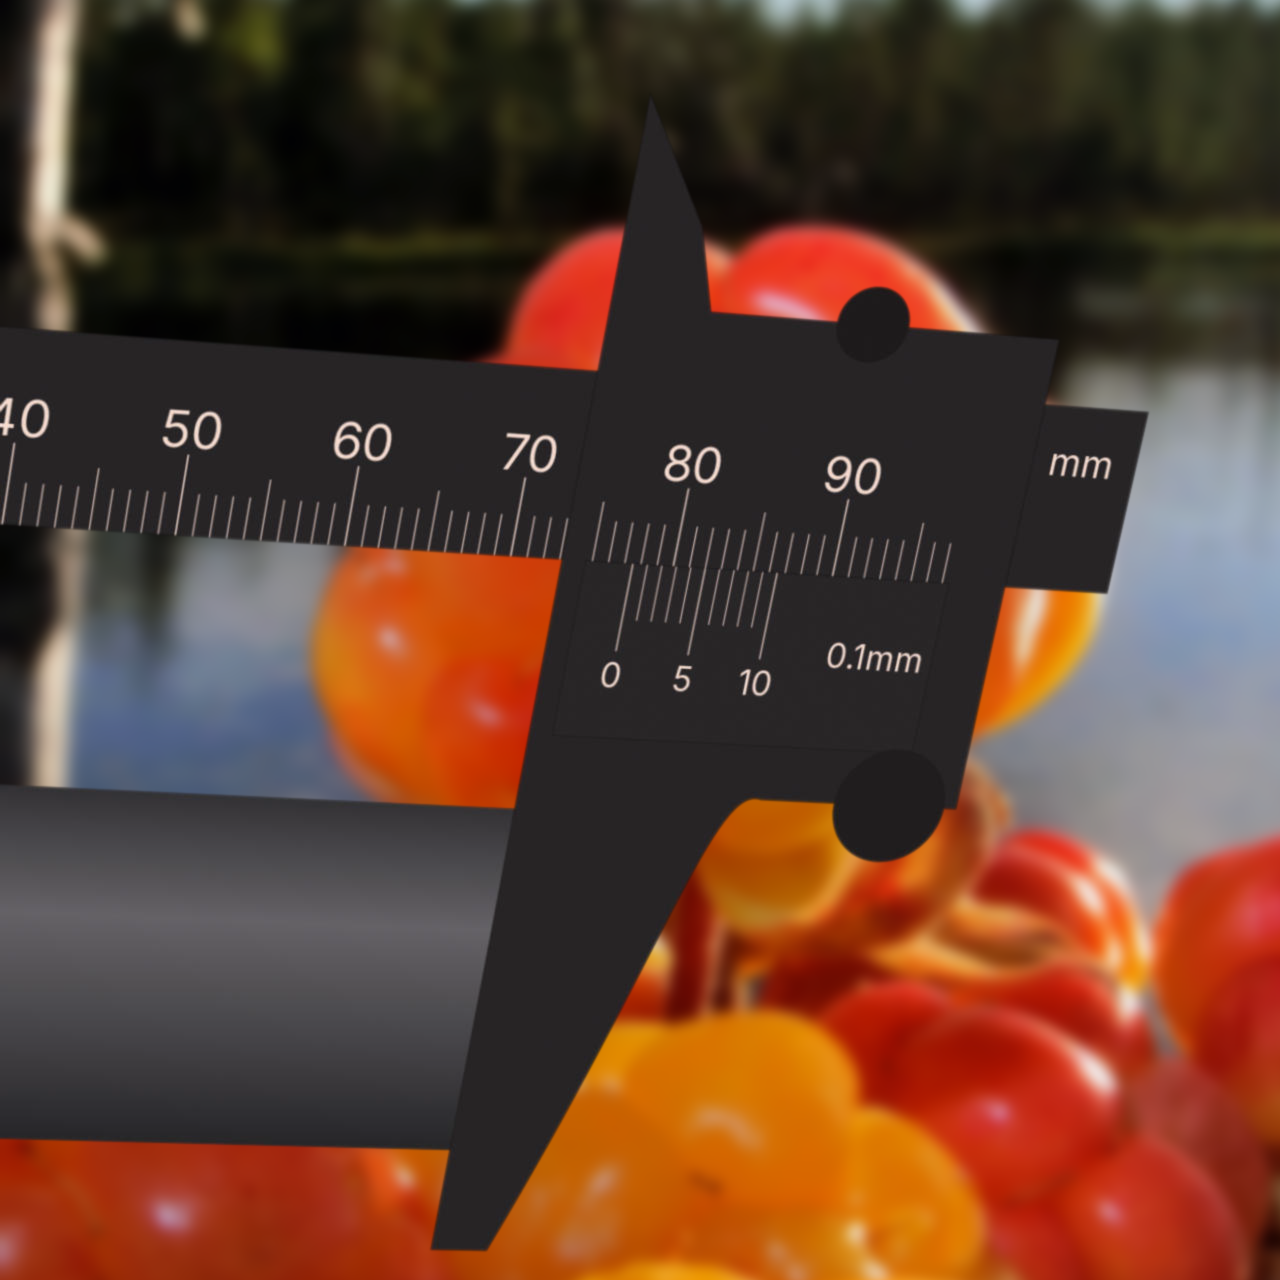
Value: value=77.5 unit=mm
